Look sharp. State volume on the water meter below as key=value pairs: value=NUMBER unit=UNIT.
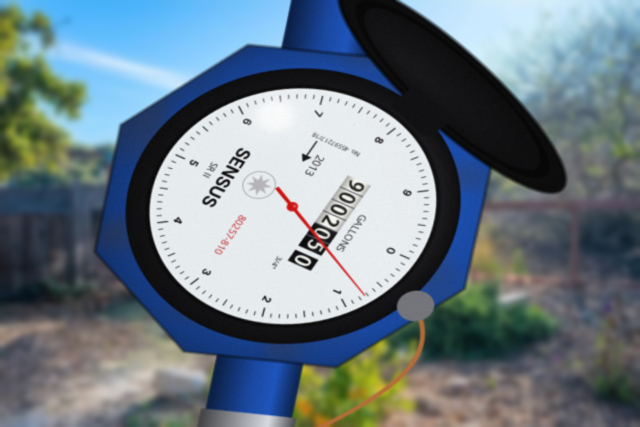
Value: value=9002050.7 unit=gal
